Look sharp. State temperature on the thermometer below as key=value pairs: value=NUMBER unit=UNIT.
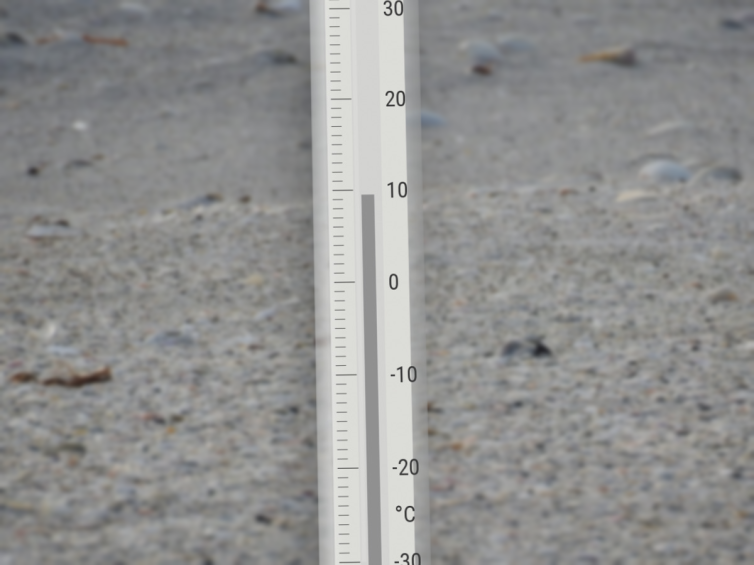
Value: value=9.5 unit=°C
